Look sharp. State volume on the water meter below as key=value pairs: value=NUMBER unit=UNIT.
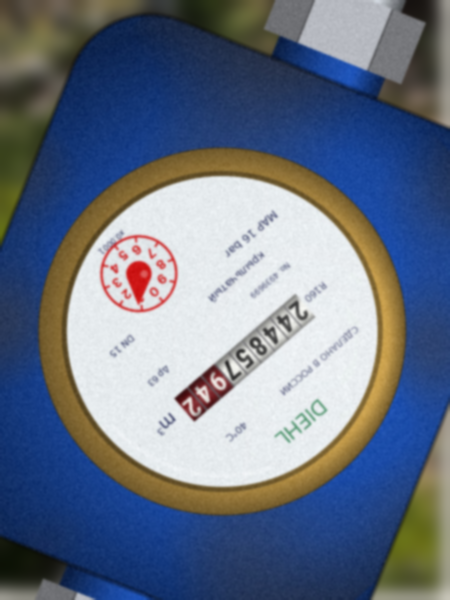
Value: value=244857.9421 unit=m³
